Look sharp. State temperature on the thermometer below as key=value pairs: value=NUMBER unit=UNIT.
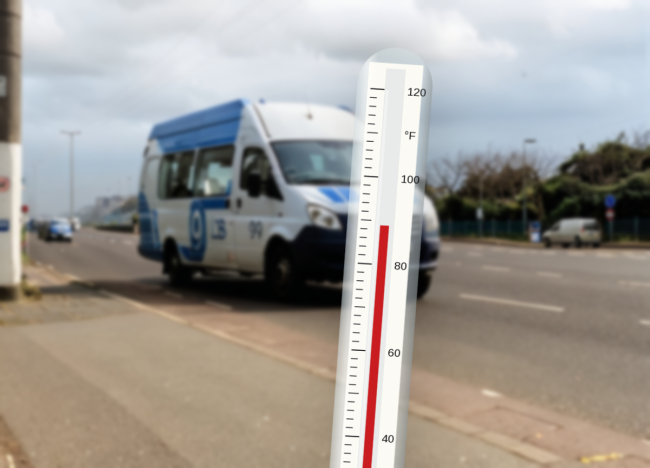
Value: value=89 unit=°F
